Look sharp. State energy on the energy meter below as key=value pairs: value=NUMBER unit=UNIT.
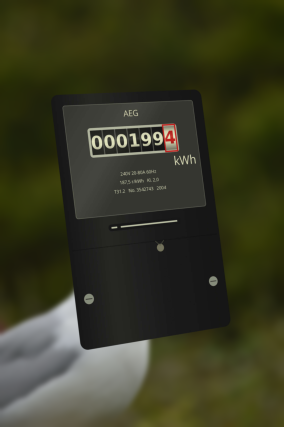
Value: value=199.4 unit=kWh
